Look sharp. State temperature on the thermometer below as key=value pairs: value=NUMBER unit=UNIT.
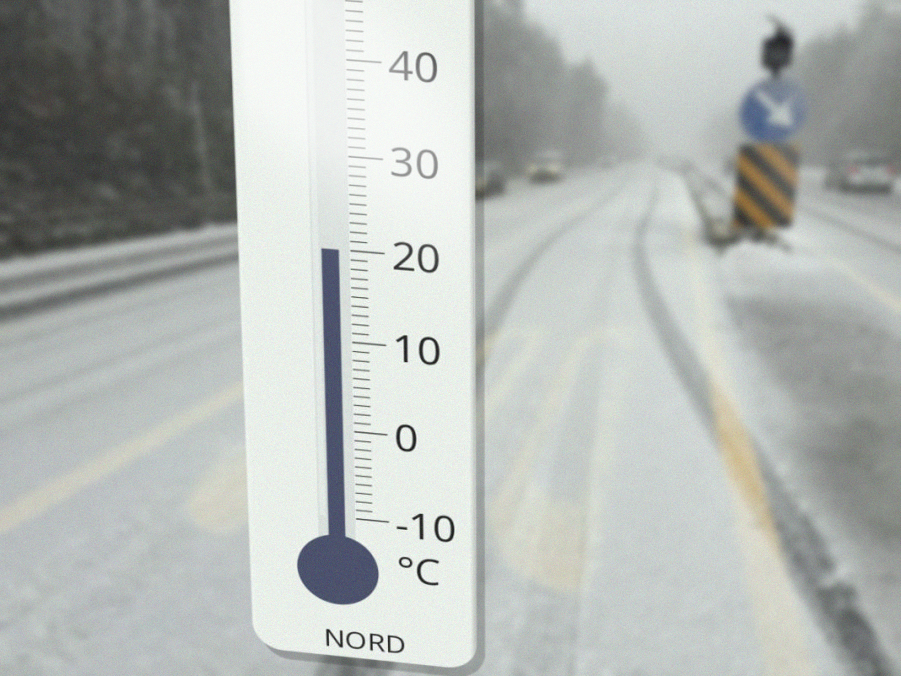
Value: value=20 unit=°C
